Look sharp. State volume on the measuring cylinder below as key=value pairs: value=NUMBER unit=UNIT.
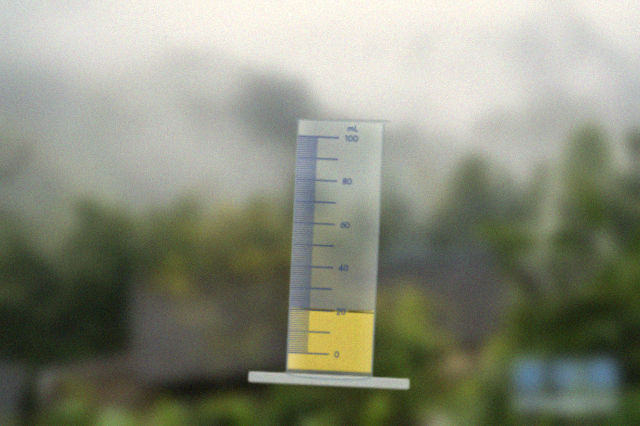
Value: value=20 unit=mL
